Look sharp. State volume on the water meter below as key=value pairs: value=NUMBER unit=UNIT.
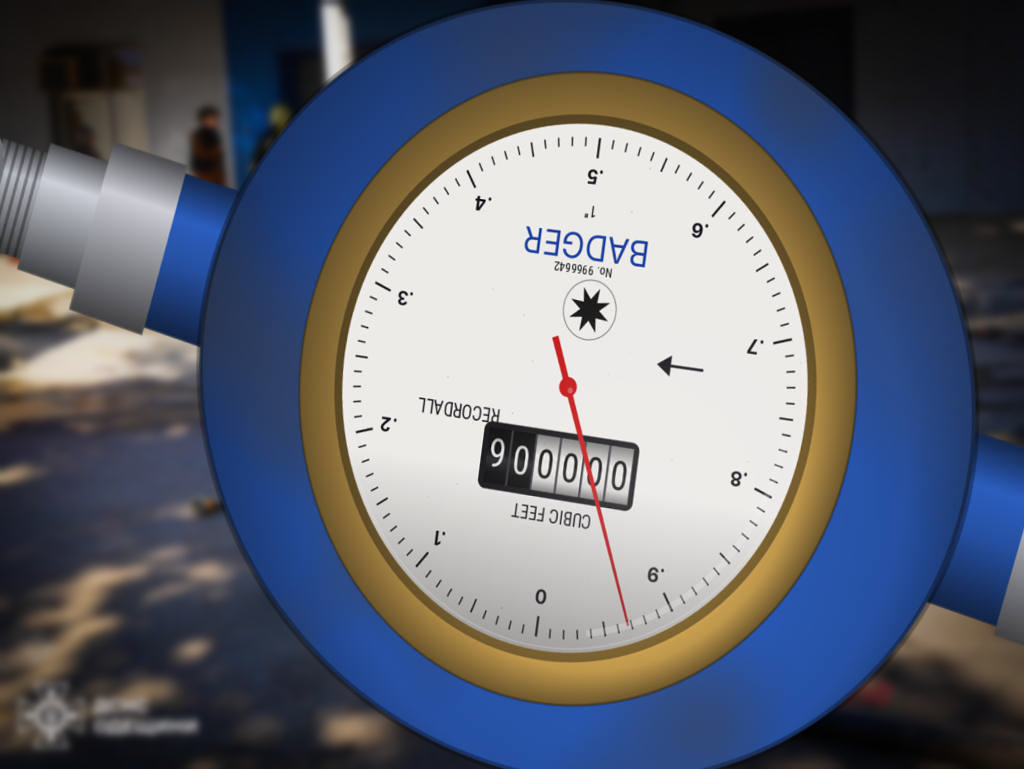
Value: value=5.93 unit=ft³
